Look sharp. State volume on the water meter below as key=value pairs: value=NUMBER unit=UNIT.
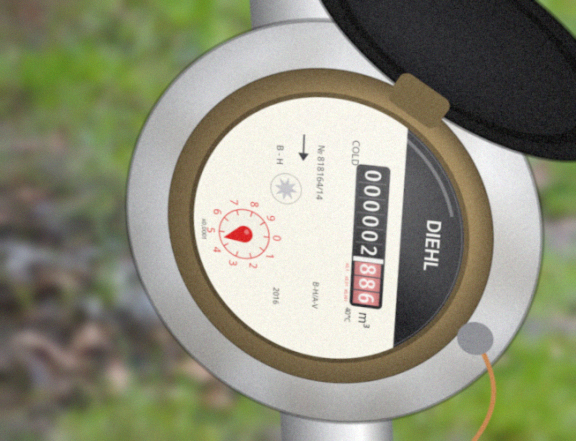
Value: value=2.8864 unit=m³
